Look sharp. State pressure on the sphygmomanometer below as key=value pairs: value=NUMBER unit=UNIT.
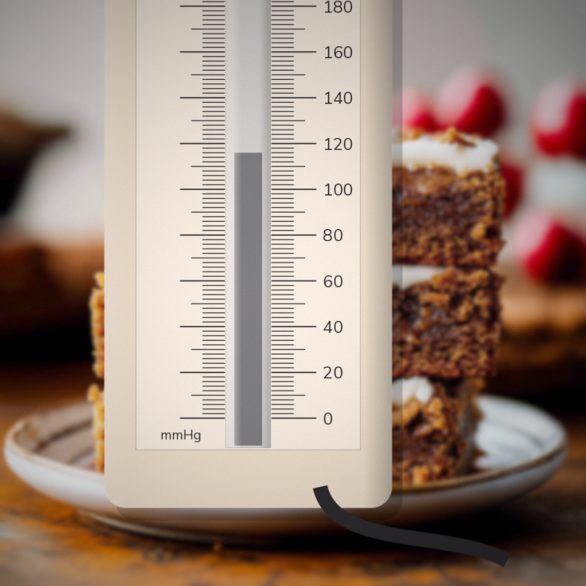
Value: value=116 unit=mmHg
